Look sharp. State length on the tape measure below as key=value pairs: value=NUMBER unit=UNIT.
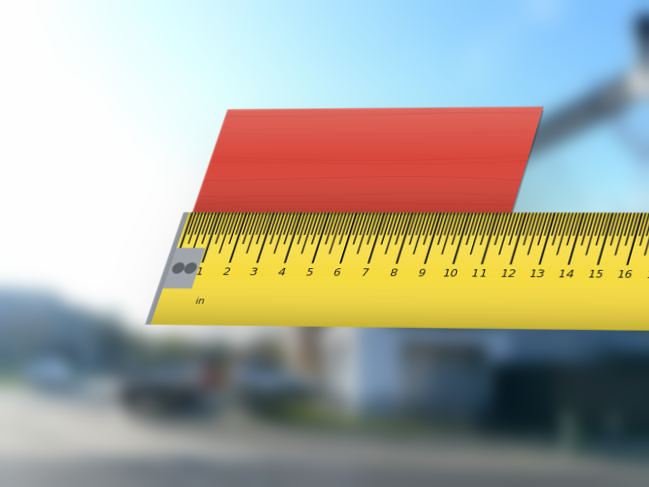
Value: value=11.5 unit=in
